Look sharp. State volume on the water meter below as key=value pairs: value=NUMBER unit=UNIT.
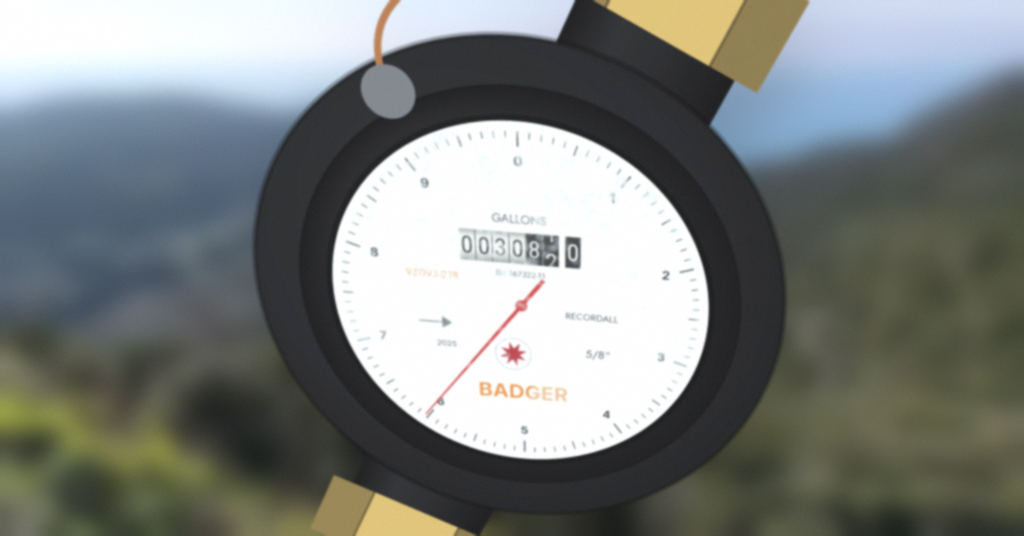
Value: value=30816.0 unit=gal
